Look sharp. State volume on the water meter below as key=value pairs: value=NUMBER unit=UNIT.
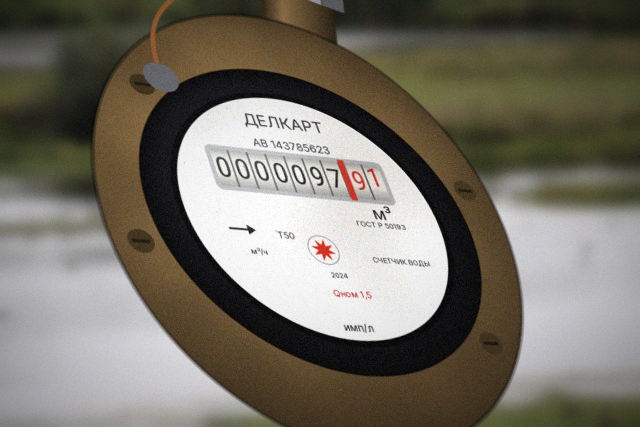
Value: value=97.91 unit=m³
